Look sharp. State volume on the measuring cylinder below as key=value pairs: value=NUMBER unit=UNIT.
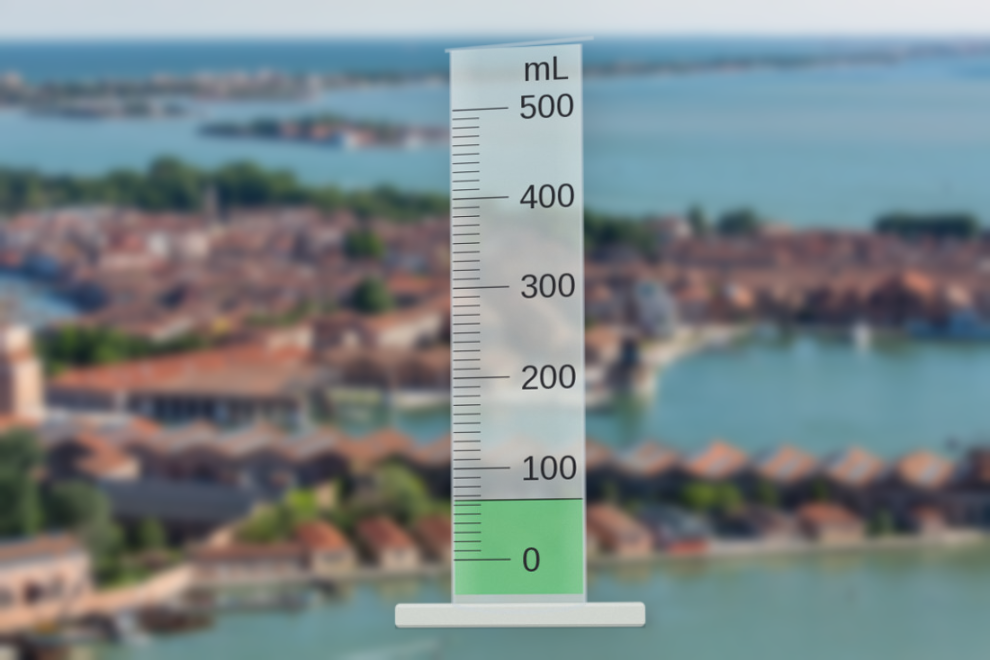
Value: value=65 unit=mL
